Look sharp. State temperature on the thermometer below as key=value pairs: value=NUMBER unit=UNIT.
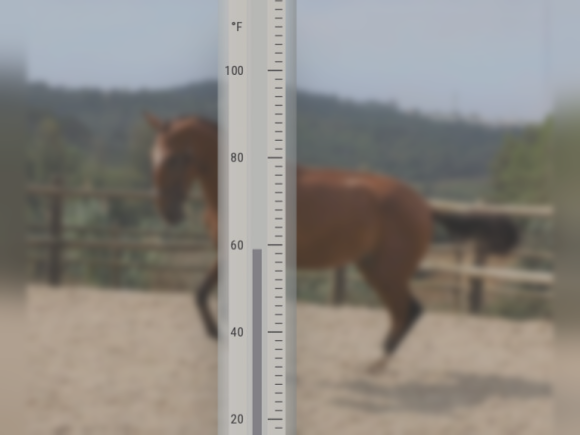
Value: value=59 unit=°F
